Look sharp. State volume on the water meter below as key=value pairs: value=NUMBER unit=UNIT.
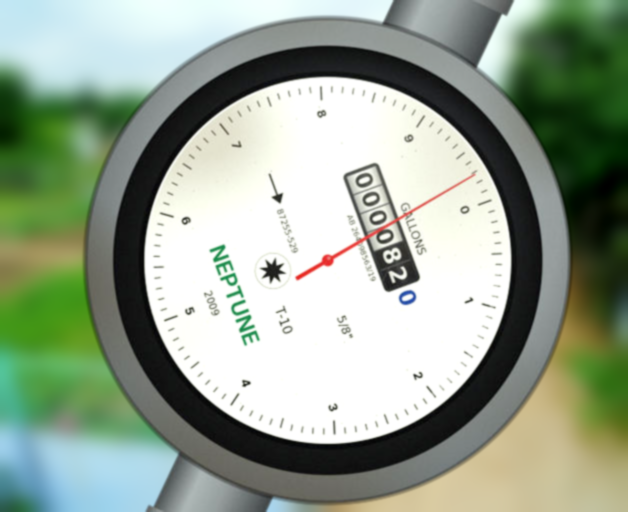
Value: value=819.7 unit=gal
